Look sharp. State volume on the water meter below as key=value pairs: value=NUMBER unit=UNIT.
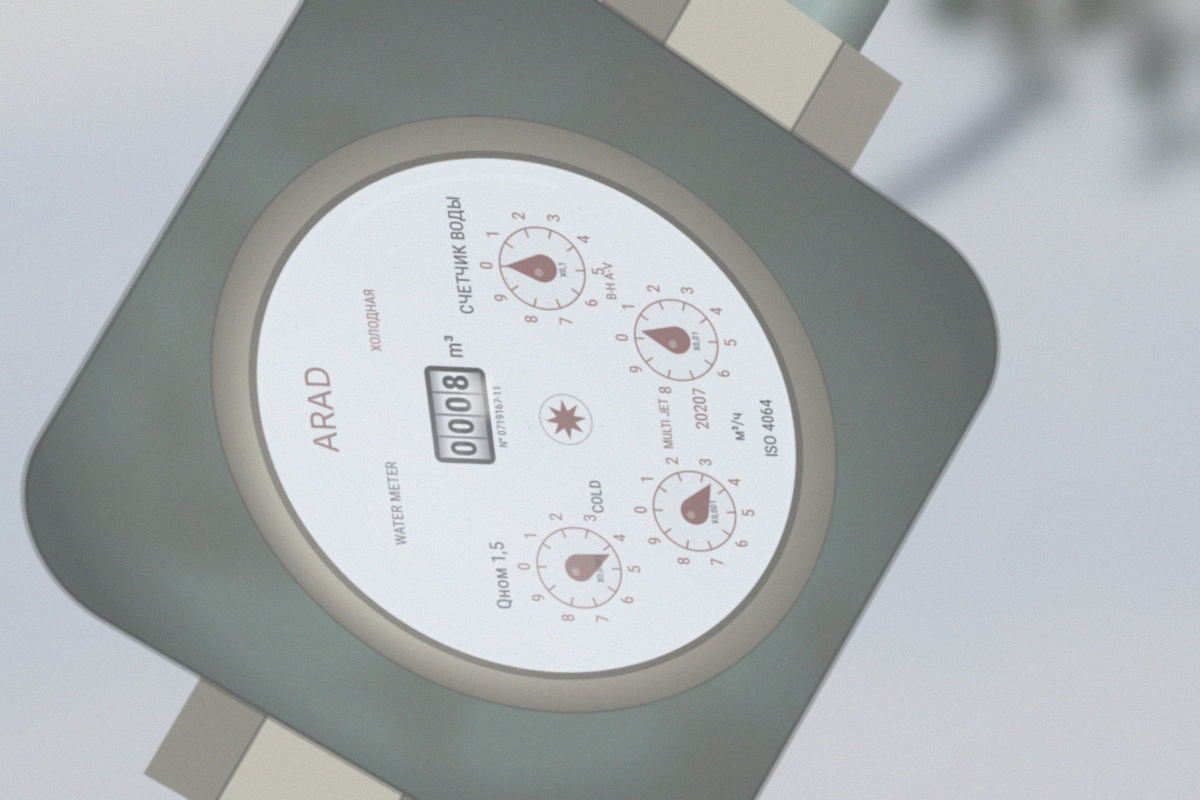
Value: value=8.0034 unit=m³
